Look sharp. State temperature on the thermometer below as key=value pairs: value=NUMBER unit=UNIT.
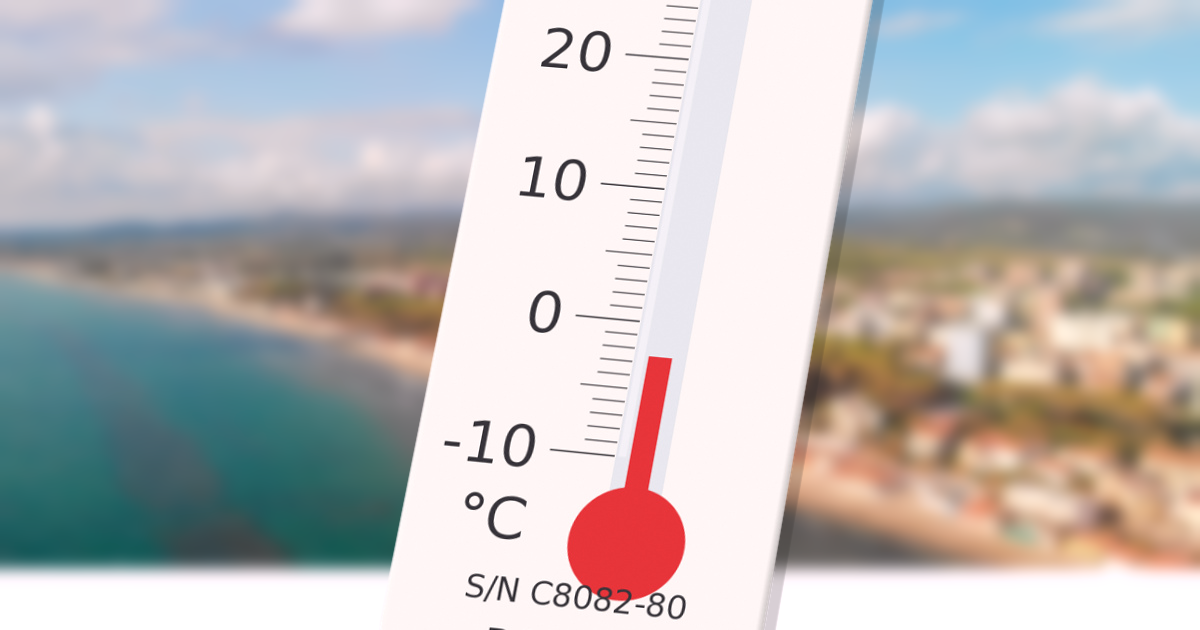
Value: value=-2.5 unit=°C
